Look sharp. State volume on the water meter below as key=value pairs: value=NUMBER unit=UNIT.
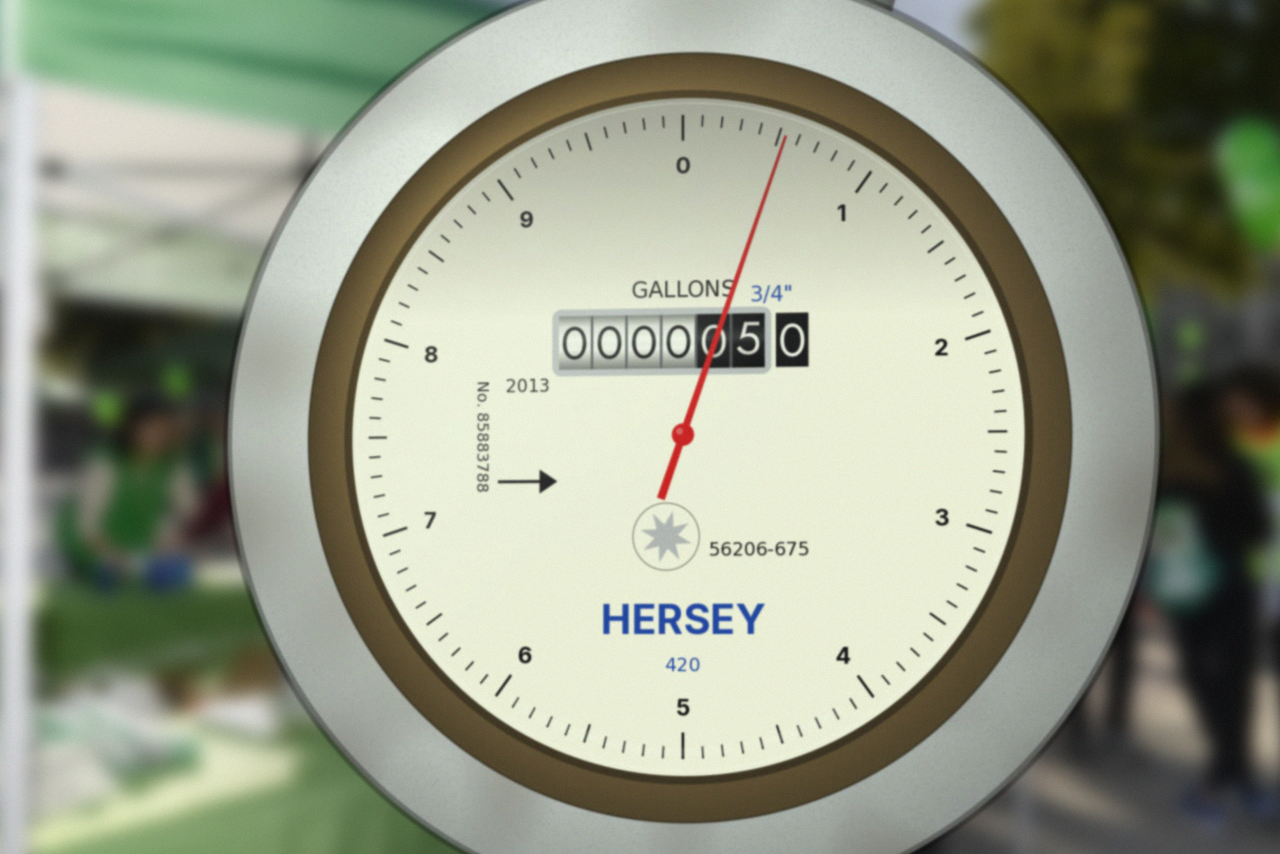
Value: value=50.5 unit=gal
